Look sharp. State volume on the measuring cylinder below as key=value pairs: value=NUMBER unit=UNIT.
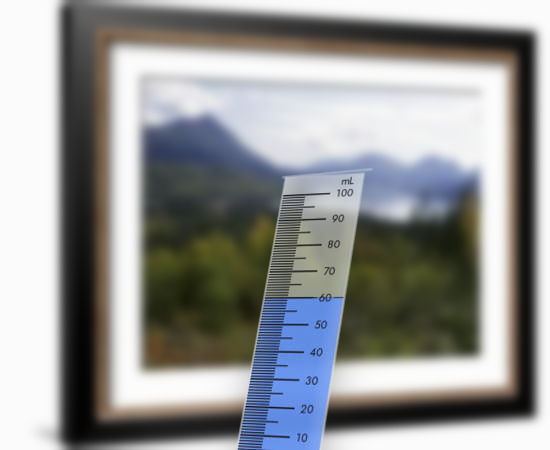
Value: value=60 unit=mL
